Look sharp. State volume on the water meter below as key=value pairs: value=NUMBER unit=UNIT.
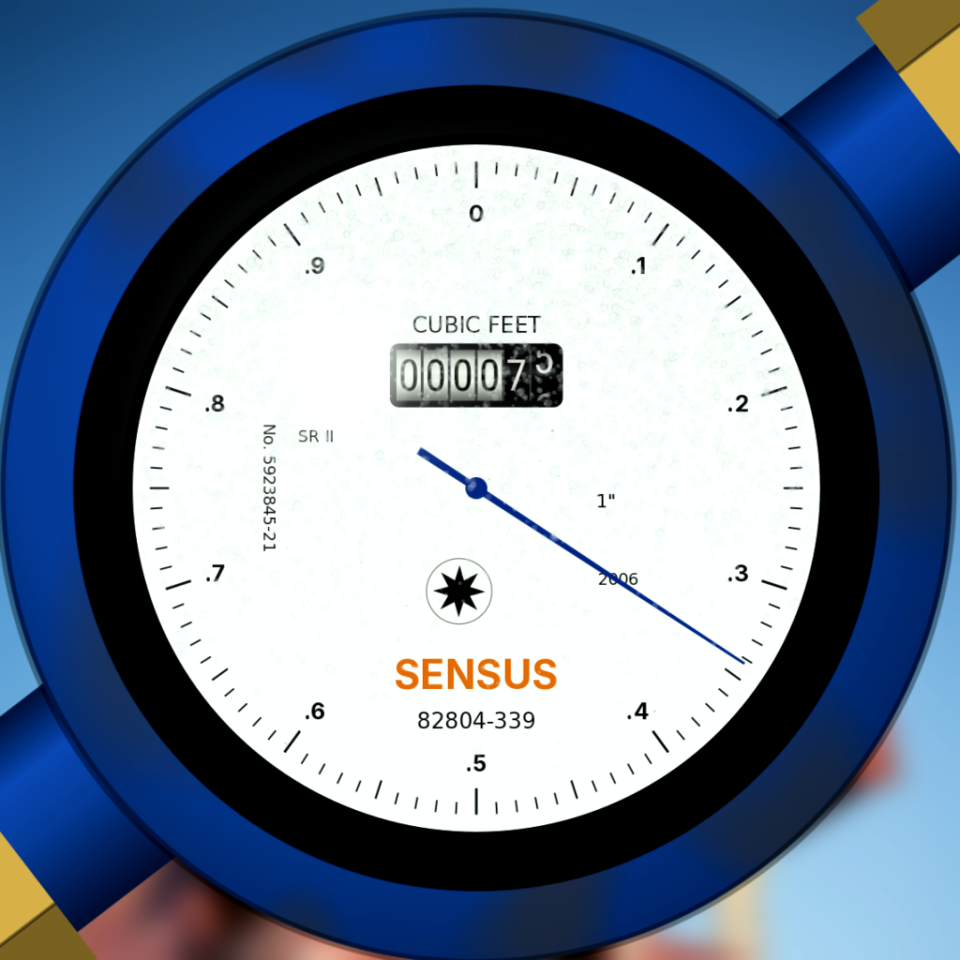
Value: value=75.34 unit=ft³
